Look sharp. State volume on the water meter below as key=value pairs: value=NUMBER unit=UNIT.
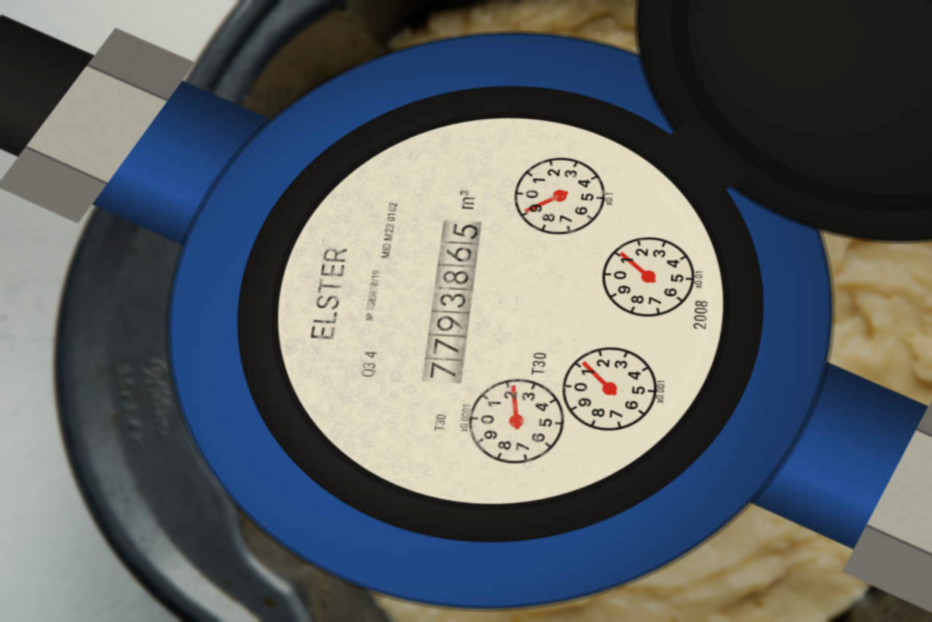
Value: value=7793864.9112 unit=m³
